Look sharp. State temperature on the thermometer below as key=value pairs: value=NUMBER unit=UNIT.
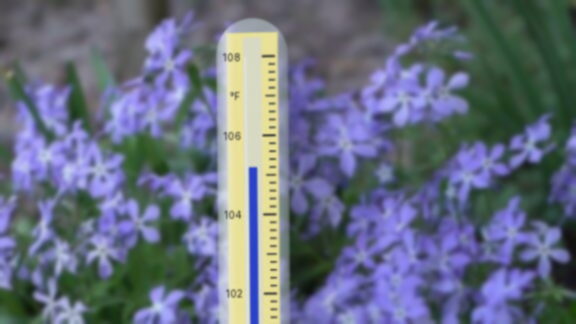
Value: value=105.2 unit=°F
